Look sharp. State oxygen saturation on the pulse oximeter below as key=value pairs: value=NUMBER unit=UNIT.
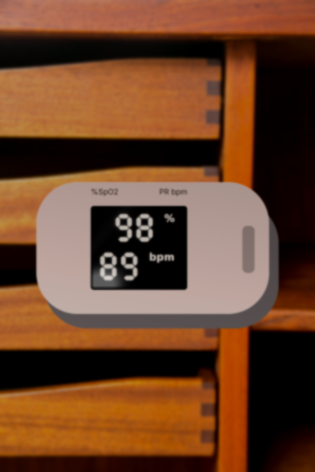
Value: value=98 unit=%
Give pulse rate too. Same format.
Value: value=89 unit=bpm
